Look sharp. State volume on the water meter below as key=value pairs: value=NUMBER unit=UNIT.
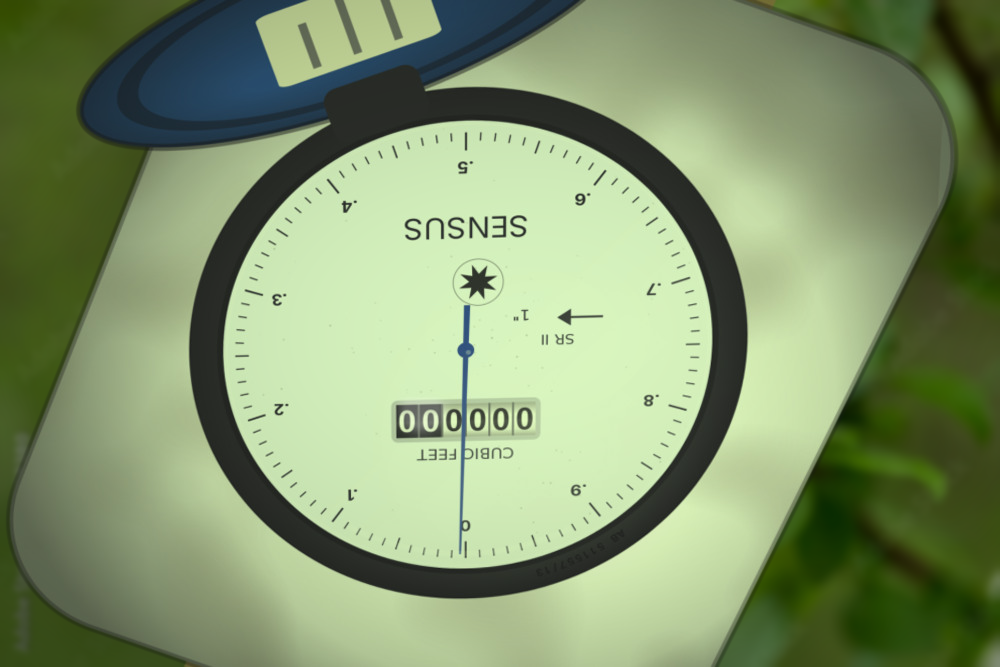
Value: value=0.00 unit=ft³
